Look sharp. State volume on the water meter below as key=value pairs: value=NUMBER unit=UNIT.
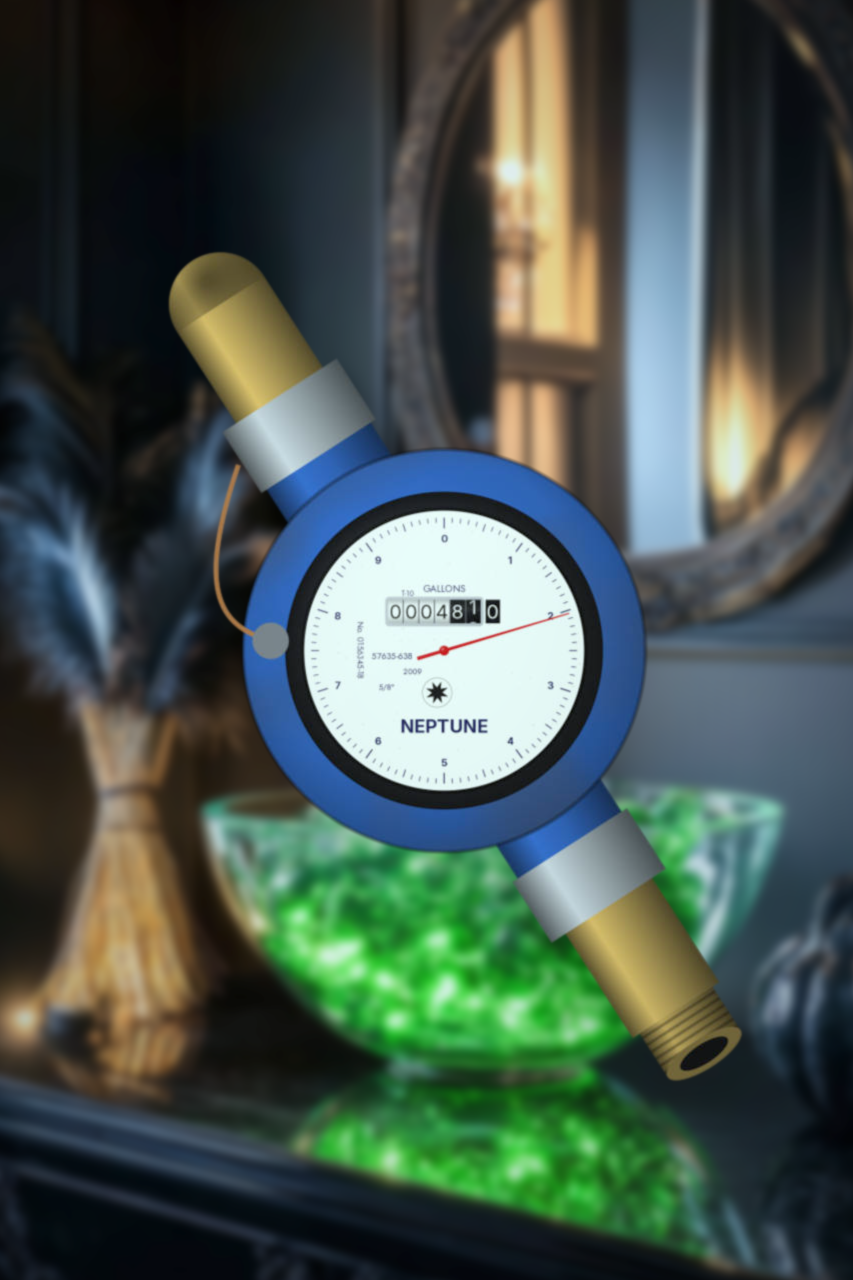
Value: value=4812.0 unit=gal
